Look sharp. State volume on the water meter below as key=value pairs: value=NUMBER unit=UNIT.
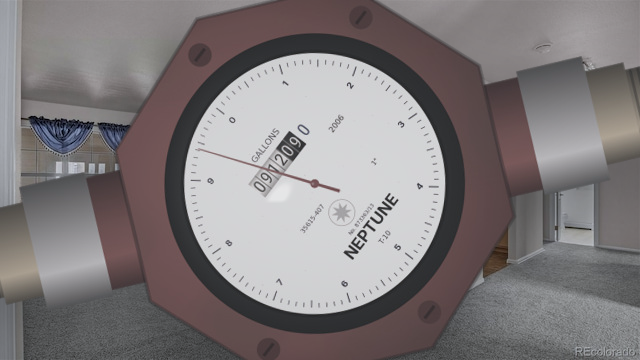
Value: value=912089.4 unit=gal
